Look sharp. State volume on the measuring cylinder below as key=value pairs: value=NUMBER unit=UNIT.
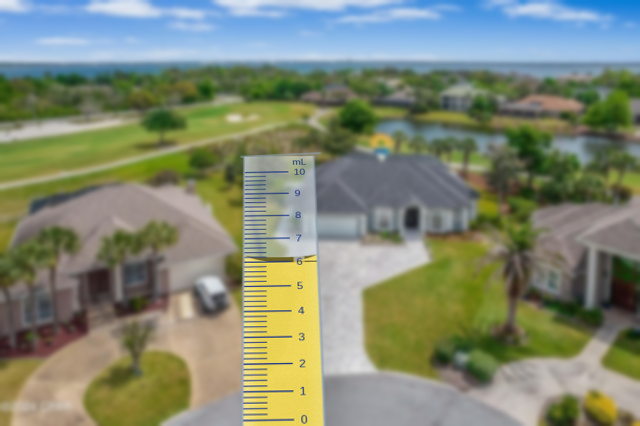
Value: value=6 unit=mL
